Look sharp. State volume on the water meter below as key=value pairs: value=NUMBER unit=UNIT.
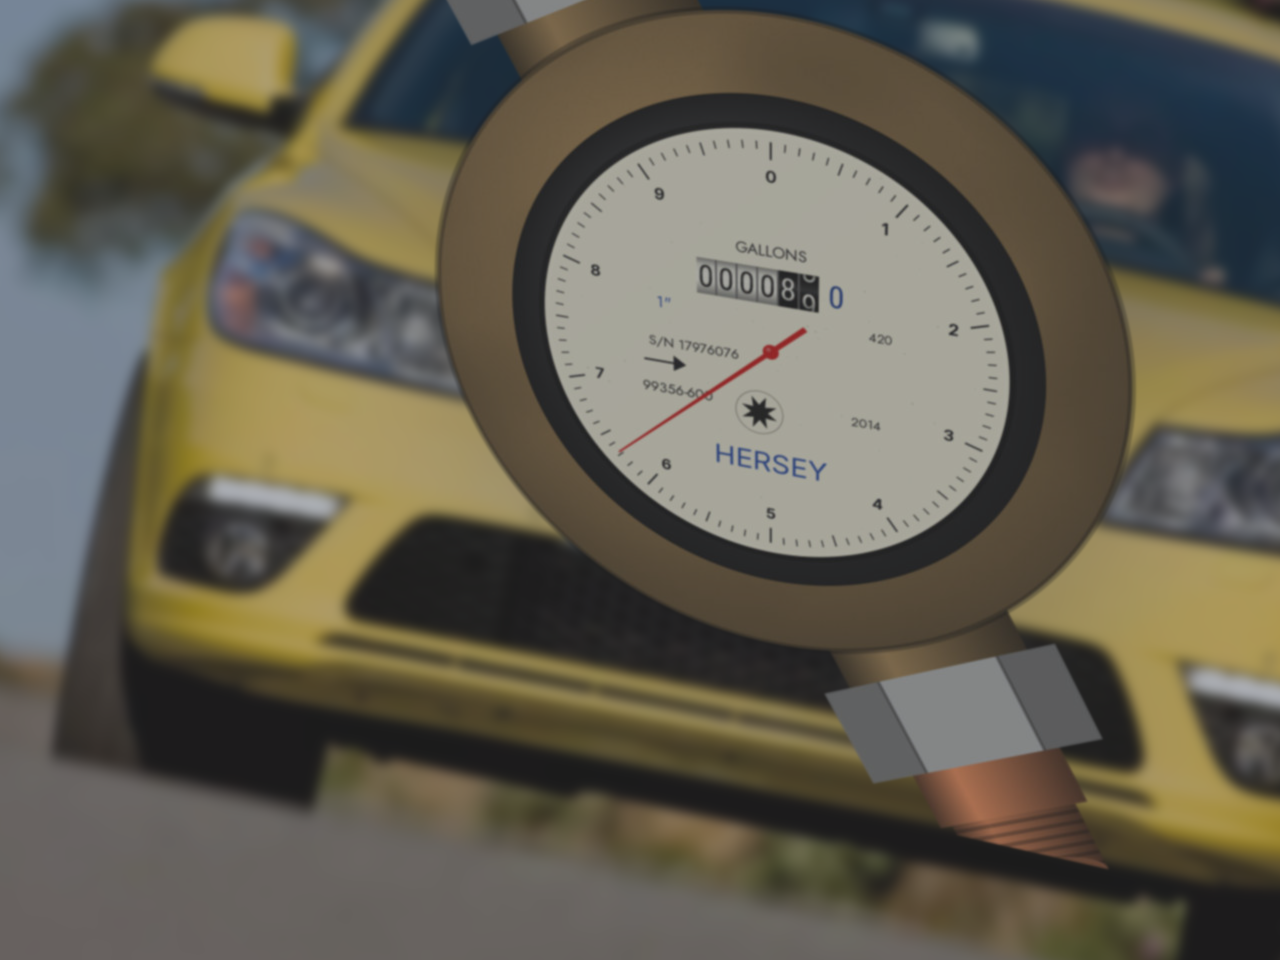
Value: value=886.3 unit=gal
